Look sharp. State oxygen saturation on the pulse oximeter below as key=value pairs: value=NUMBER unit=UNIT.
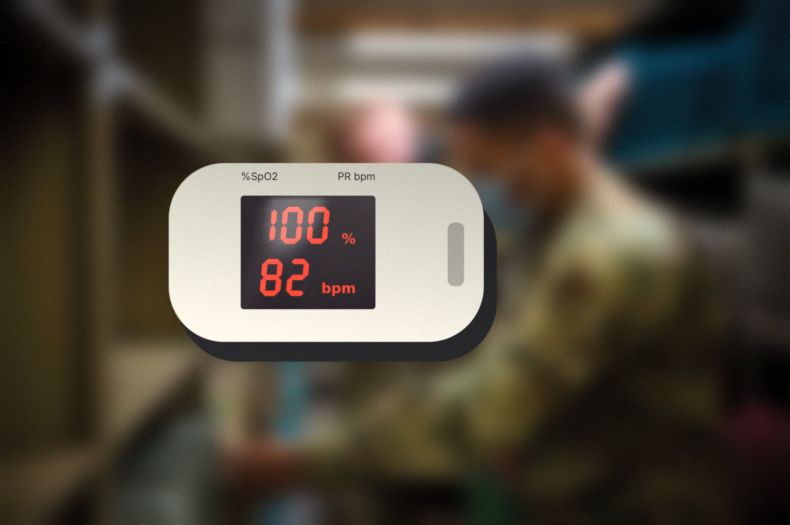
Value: value=100 unit=%
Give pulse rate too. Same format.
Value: value=82 unit=bpm
